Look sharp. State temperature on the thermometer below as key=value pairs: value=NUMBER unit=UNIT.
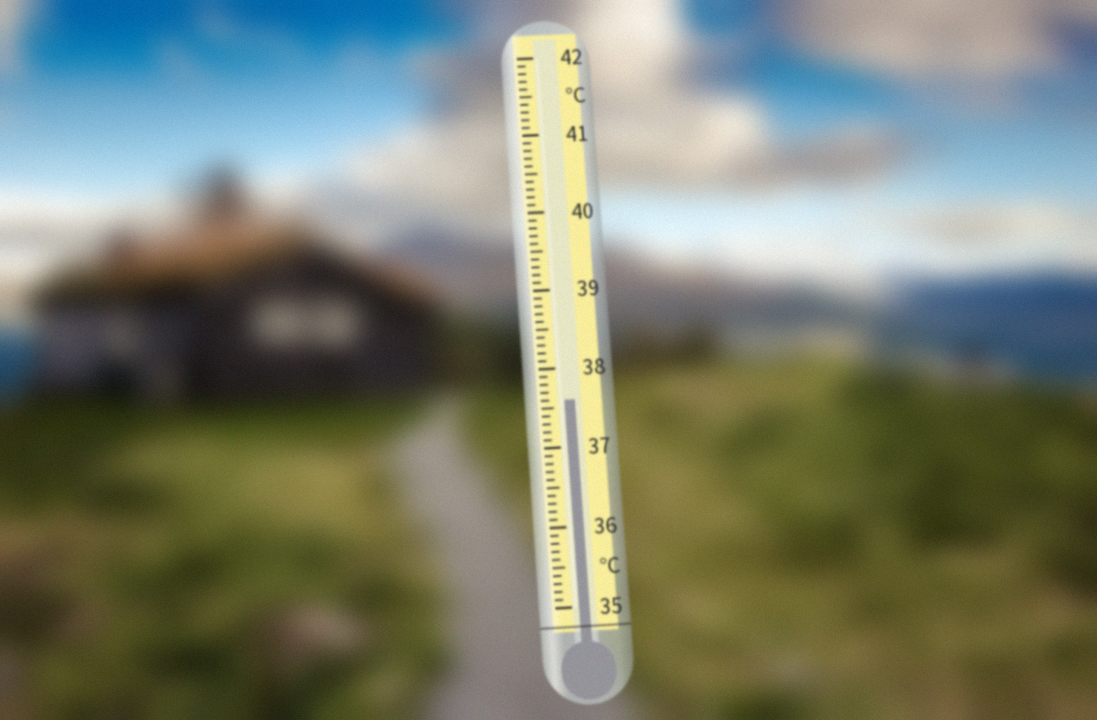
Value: value=37.6 unit=°C
